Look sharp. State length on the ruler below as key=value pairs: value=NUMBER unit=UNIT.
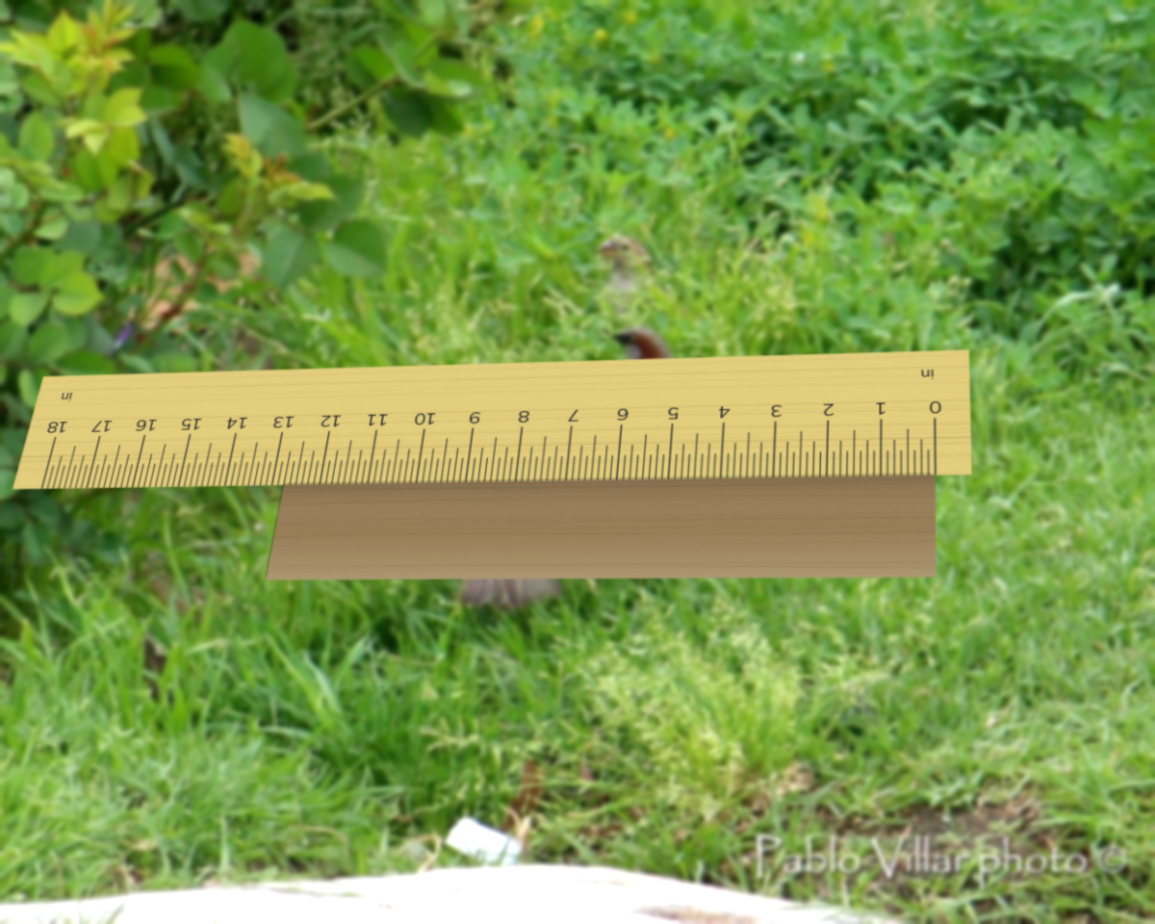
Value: value=12.75 unit=in
